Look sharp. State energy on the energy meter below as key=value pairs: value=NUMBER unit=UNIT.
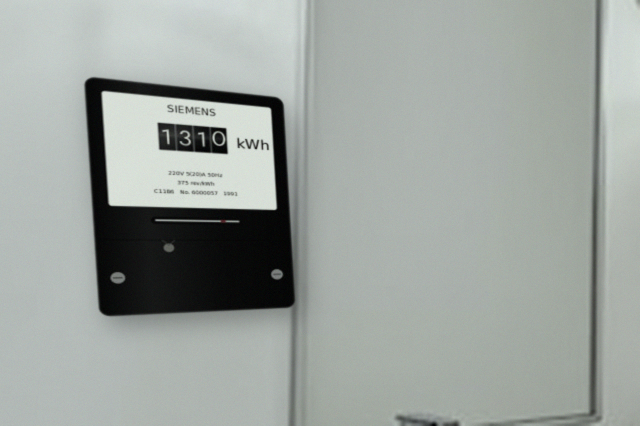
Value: value=1310 unit=kWh
